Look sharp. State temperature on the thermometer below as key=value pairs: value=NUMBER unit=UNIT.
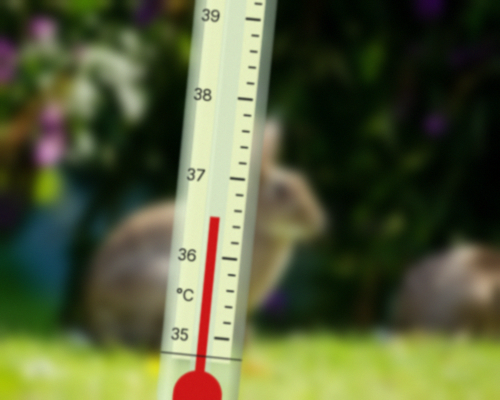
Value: value=36.5 unit=°C
